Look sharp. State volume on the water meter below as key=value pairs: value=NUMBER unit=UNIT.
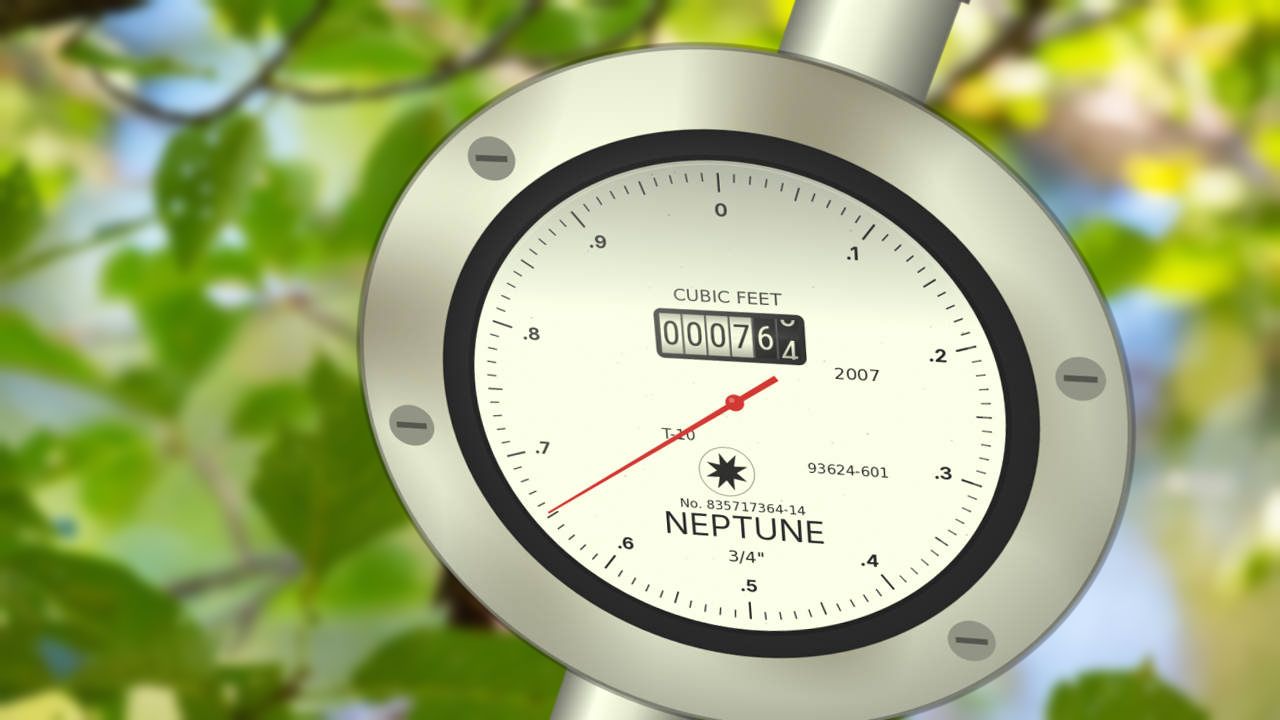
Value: value=763.65 unit=ft³
